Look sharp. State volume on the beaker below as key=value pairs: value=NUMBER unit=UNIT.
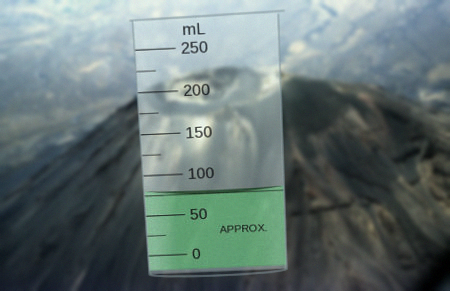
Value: value=75 unit=mL
